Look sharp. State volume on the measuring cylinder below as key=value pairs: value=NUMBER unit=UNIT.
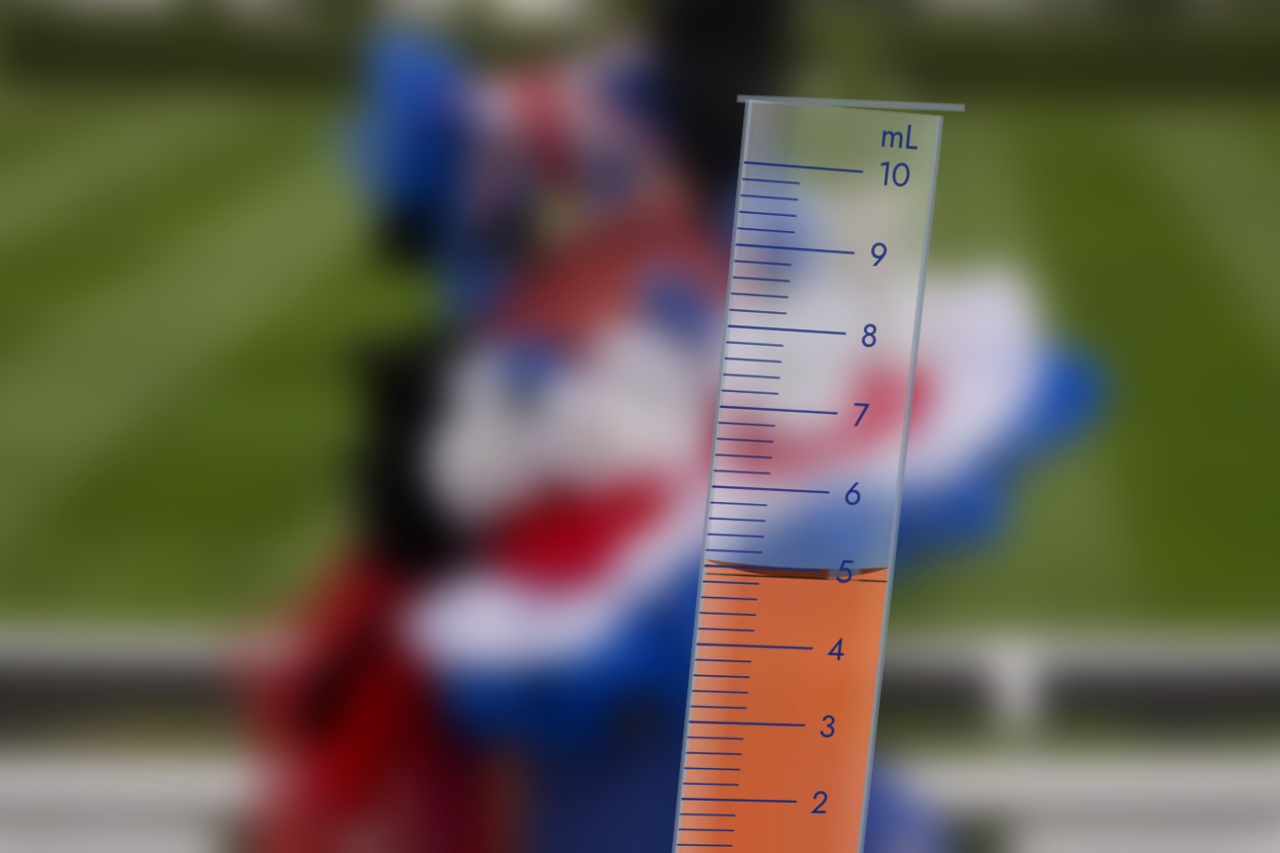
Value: value=4.9 unit=mL
